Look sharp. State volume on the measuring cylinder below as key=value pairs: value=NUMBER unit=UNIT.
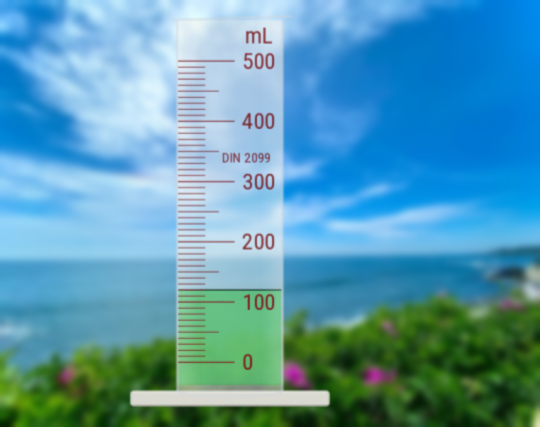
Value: value=120 unit=mL
